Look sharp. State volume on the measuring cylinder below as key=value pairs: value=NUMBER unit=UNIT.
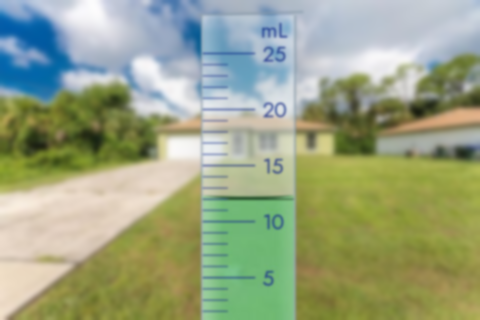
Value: value=12 unit=mL
